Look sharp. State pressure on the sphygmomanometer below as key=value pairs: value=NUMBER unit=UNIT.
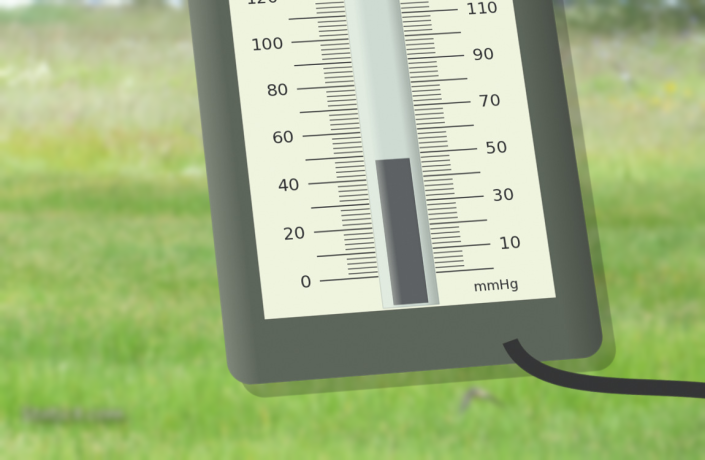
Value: value=48 unit=mmHg
